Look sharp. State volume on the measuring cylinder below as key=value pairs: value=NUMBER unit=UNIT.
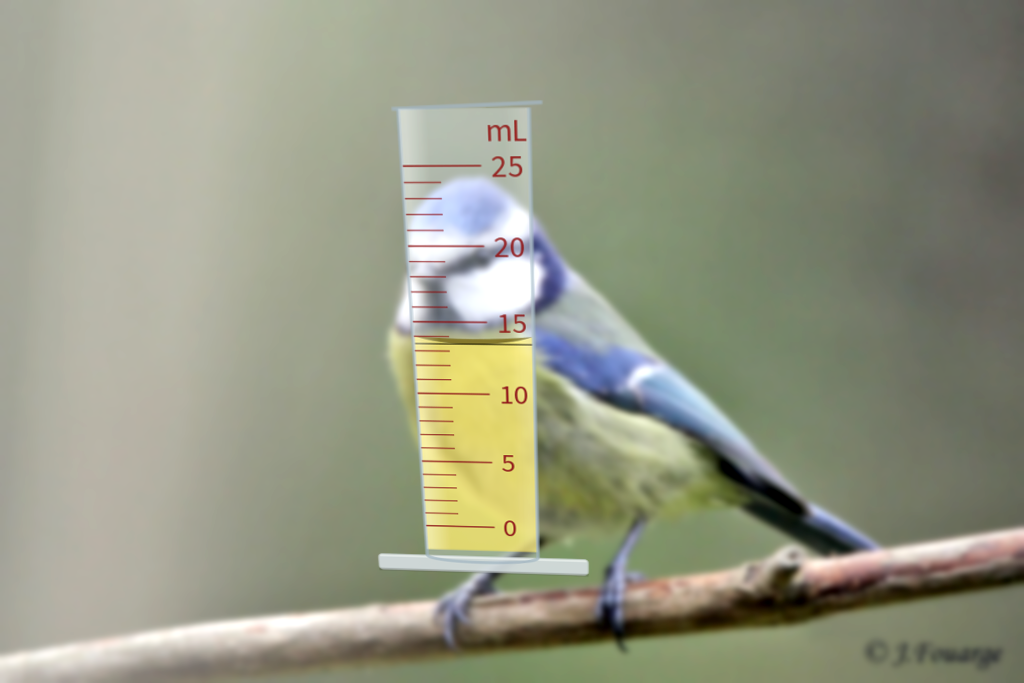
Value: value=13.5 unit=mL
